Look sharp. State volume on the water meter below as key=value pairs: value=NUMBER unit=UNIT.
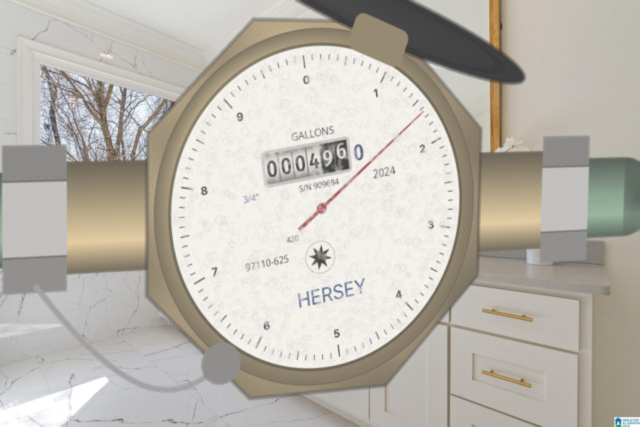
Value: value=4961.6 unit=gal
